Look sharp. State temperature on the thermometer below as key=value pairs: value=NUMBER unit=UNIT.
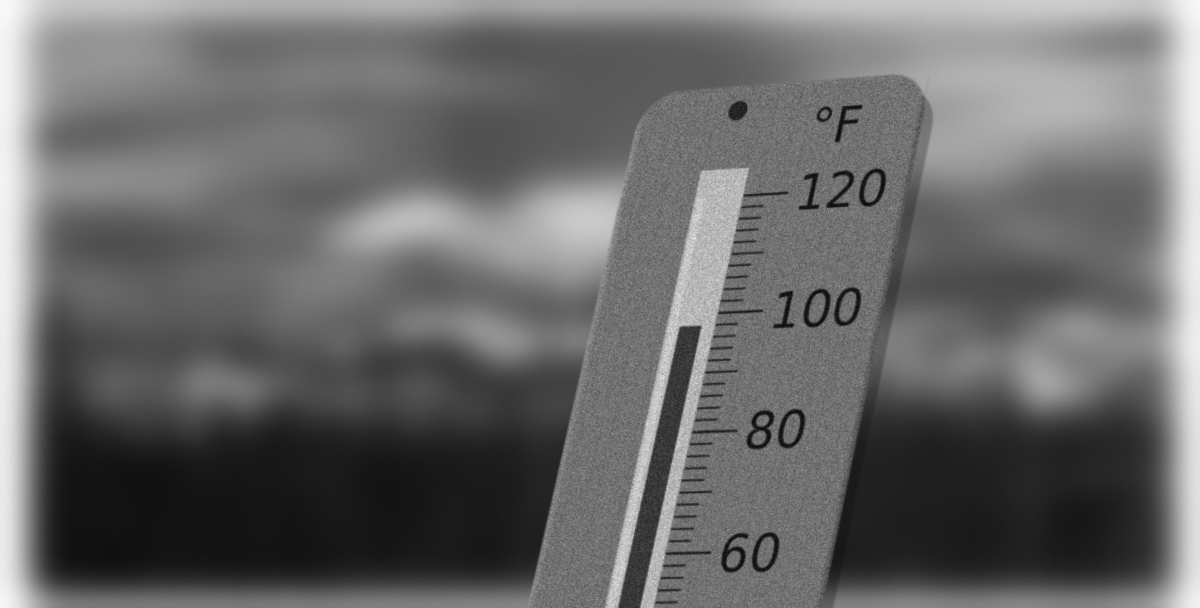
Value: value=98 unit=°F
